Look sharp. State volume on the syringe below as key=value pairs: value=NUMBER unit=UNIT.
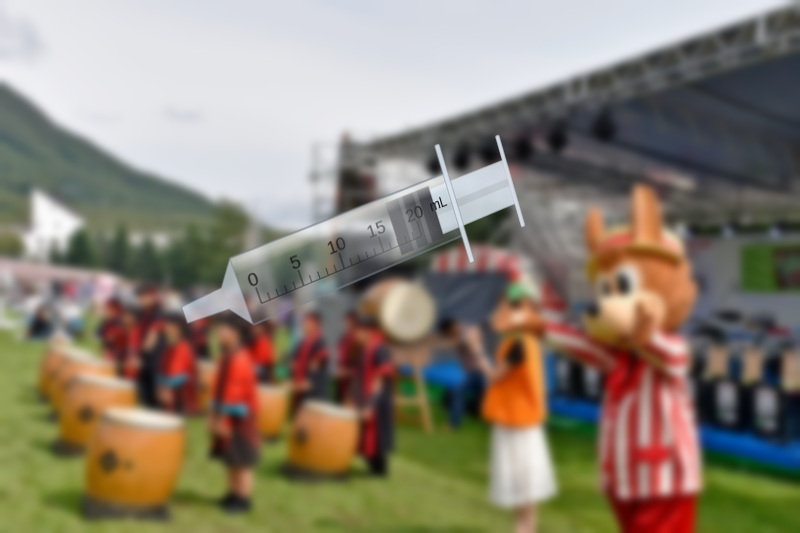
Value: value=17 unit=mL
